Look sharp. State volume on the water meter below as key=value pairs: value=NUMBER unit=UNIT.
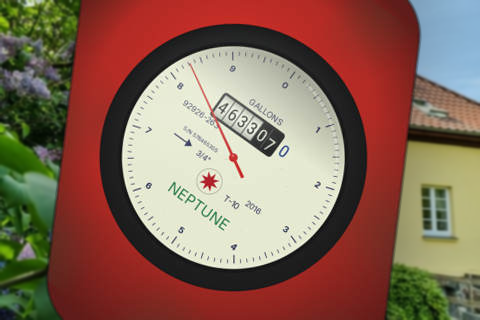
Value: value=4633068.3 unit=gal
